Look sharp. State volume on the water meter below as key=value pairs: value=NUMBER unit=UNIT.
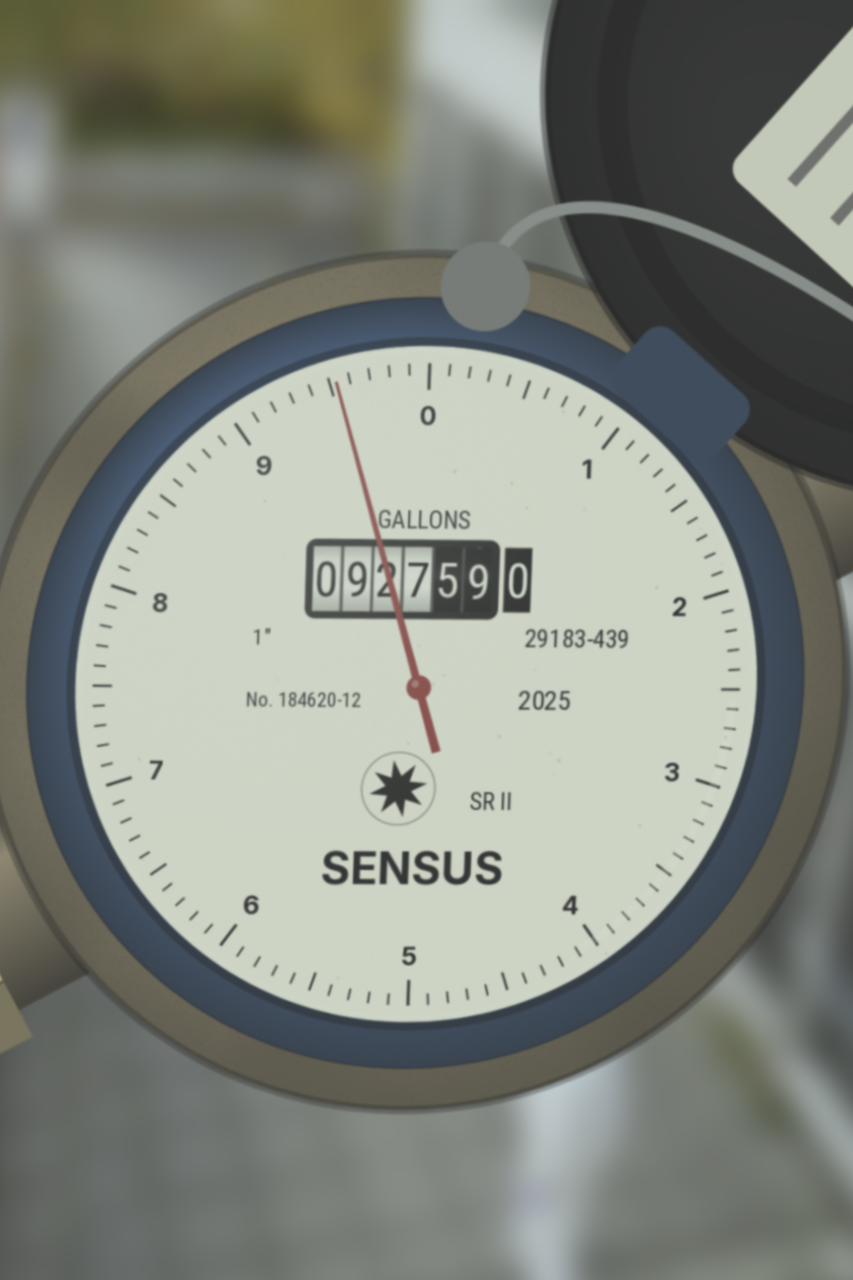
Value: value=927589.5 unit=gal
